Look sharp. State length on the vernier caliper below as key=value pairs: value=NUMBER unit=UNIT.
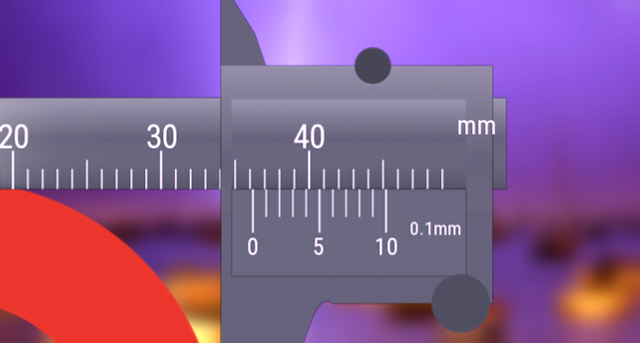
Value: value=36.2 unit=mm
